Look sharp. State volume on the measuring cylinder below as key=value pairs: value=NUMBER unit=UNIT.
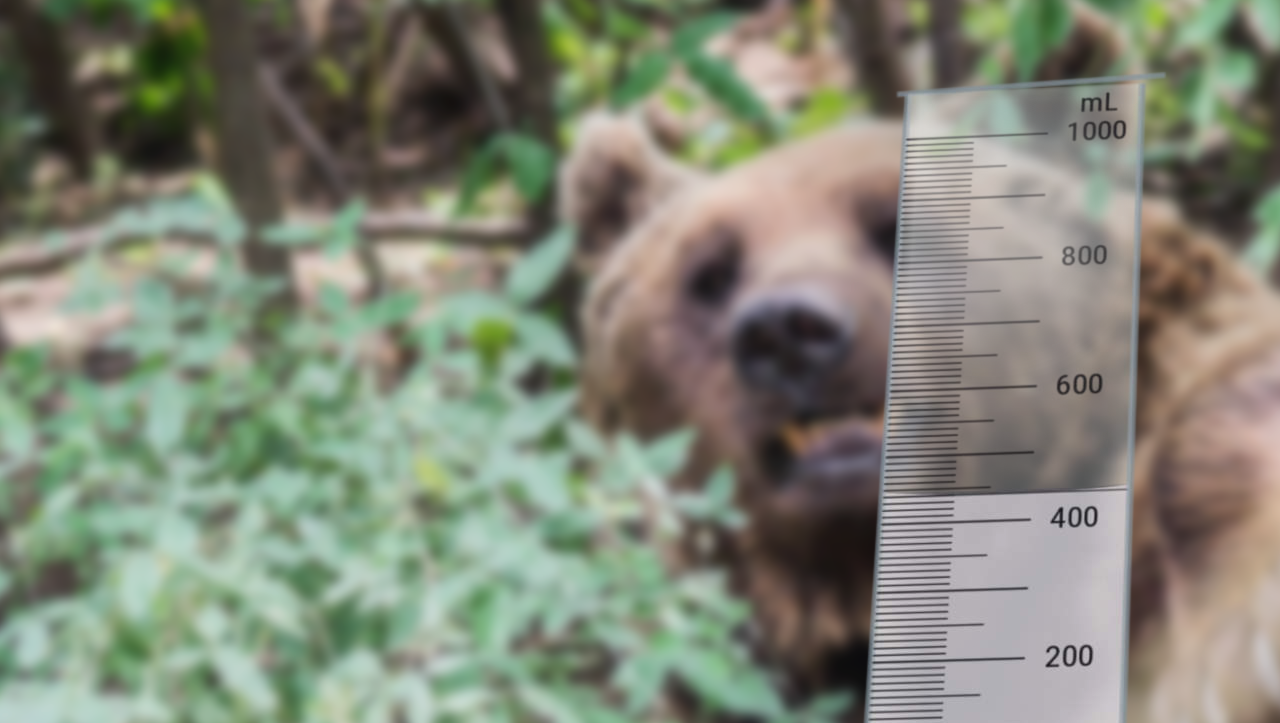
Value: value=440 unit=mL
